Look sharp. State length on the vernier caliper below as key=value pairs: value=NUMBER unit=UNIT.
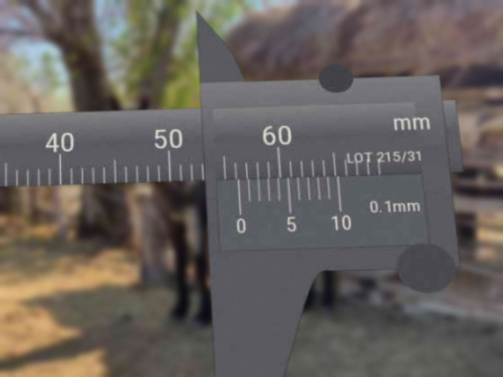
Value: value=56.2 unit=mm
